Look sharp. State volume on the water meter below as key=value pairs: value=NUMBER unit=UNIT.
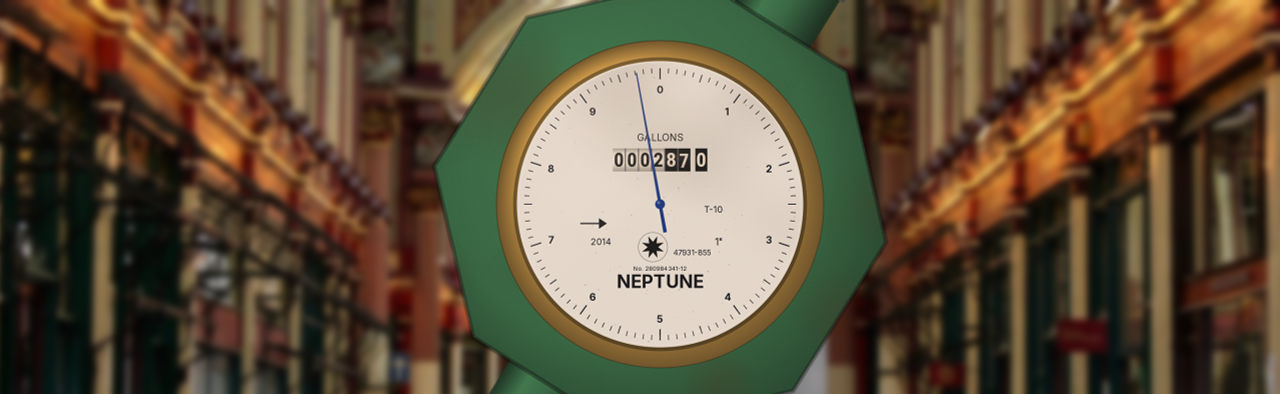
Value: value=2869.7 unit=gal
